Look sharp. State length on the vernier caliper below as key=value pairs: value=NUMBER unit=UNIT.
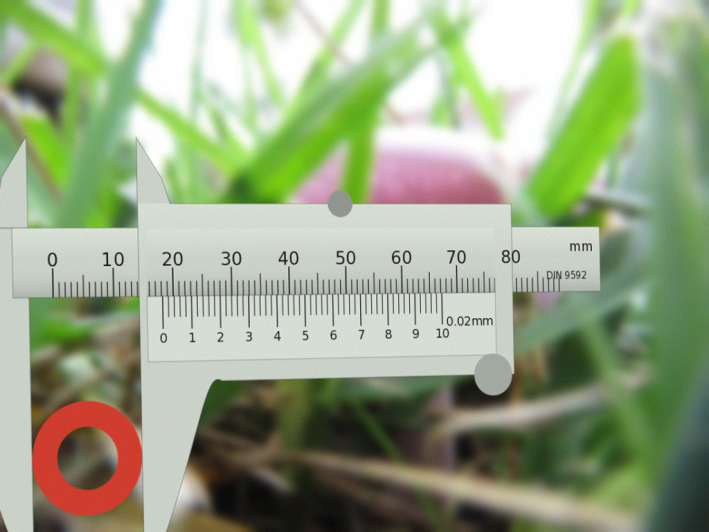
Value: value=18.2 unit=mm
